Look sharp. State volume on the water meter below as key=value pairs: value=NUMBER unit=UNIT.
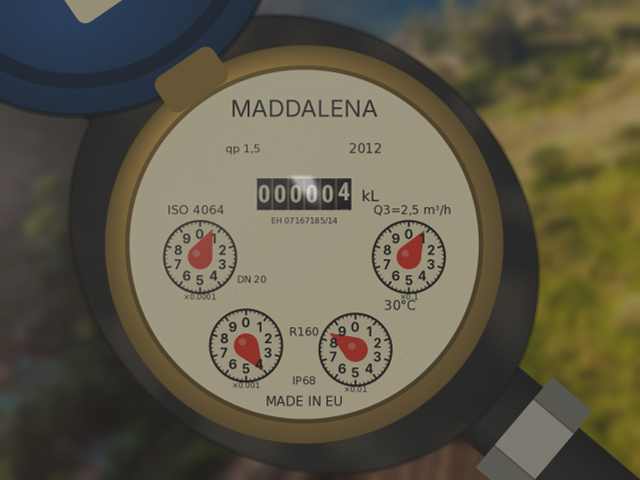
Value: value=4.0840 unit=kL
